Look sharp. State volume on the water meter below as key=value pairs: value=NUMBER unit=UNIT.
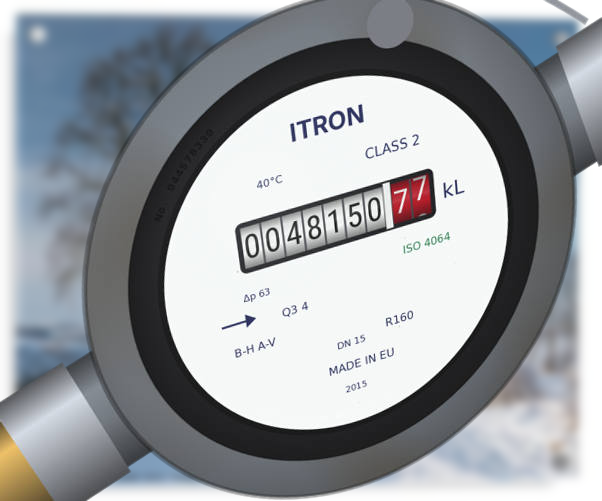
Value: value=48150.77 unit=kL
